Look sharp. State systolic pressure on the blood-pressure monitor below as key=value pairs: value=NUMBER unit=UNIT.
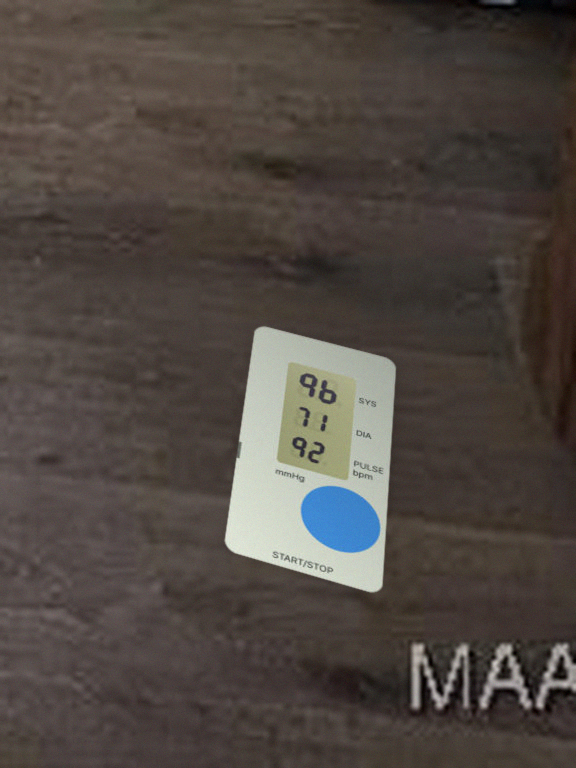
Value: value=96 unit=mmHg
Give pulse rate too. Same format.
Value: value=92 unit=bpm
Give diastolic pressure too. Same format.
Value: value=71 unit=mmHg
